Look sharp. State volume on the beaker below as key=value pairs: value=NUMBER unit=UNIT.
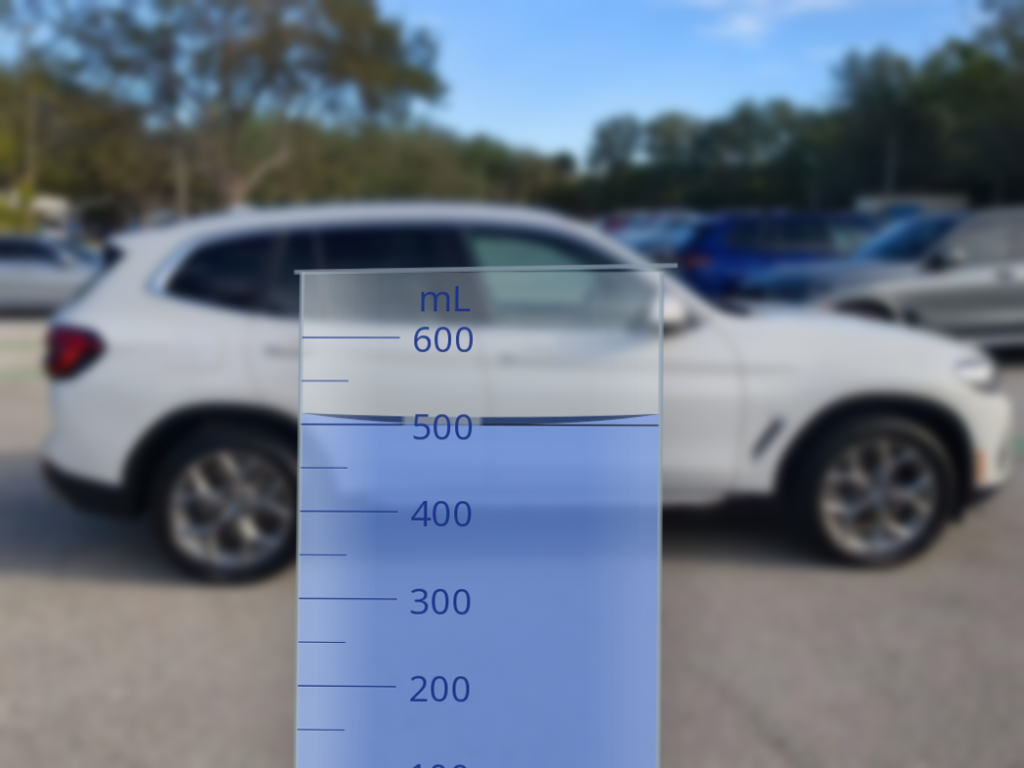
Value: value=500 unit=mL
